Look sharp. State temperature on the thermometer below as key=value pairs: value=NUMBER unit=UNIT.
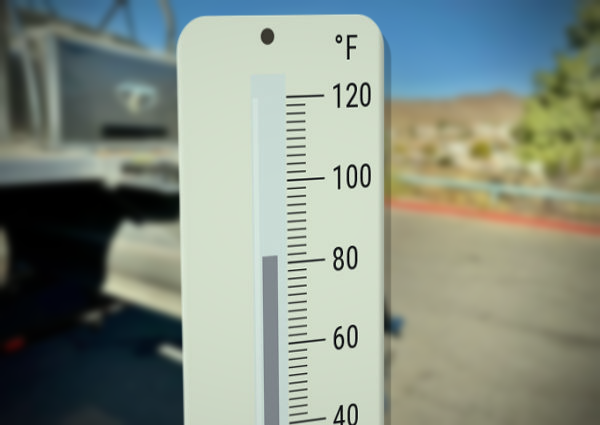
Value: value=82 unit=°F
